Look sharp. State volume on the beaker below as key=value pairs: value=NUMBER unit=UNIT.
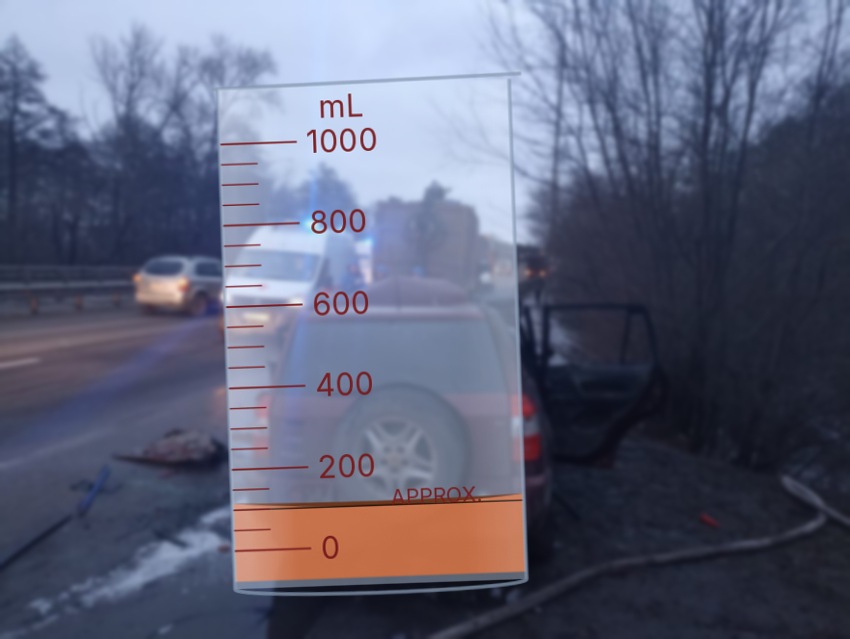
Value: value=100 unit=mL
